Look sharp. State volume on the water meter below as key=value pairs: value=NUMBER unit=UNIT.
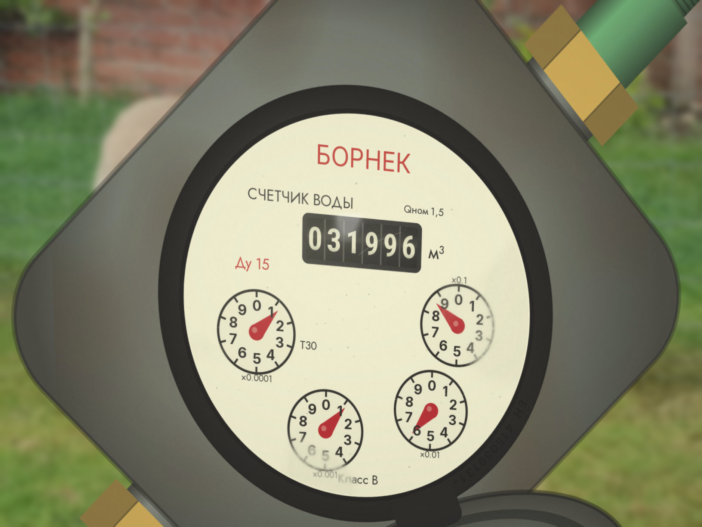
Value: value=31996.8611 unit=m³
